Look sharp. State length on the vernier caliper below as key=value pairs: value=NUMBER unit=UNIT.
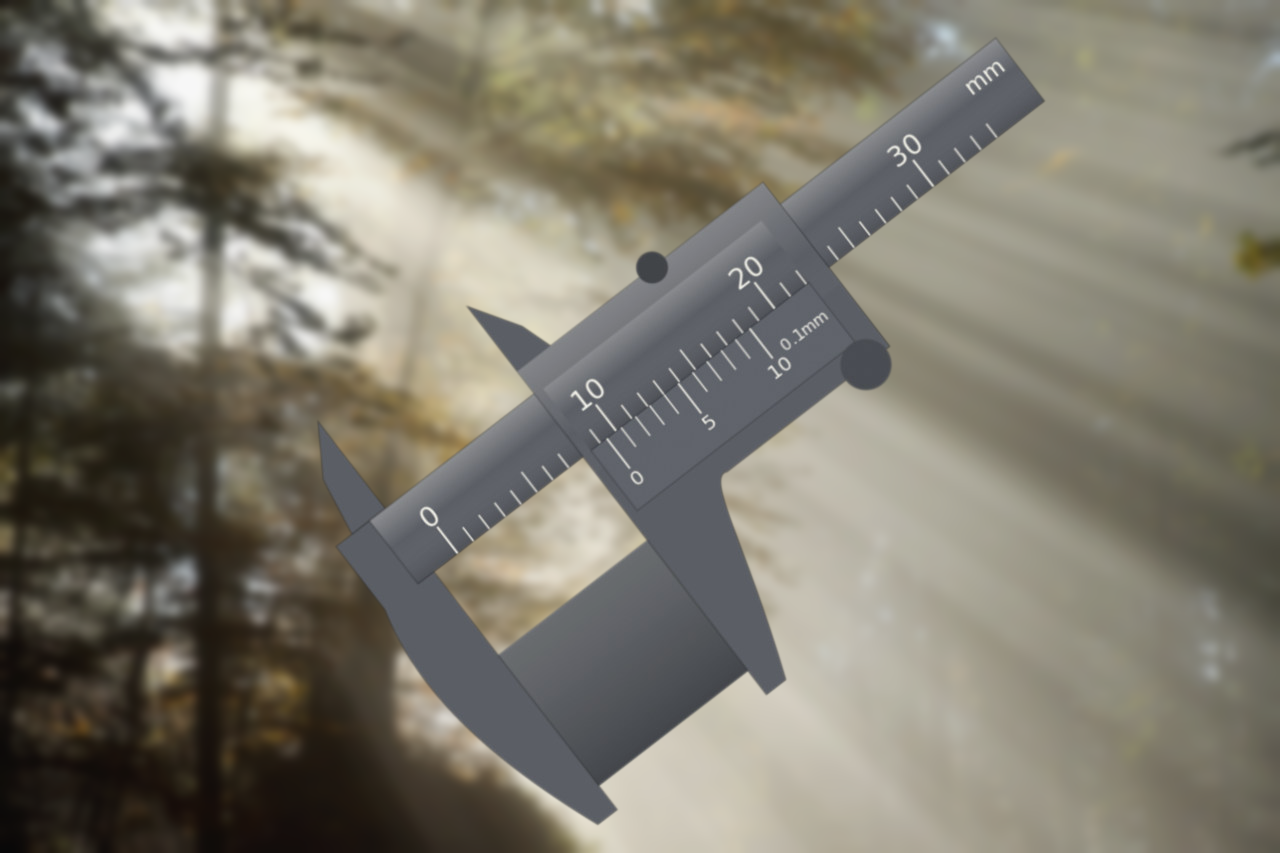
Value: value=9.4 unit=mm
